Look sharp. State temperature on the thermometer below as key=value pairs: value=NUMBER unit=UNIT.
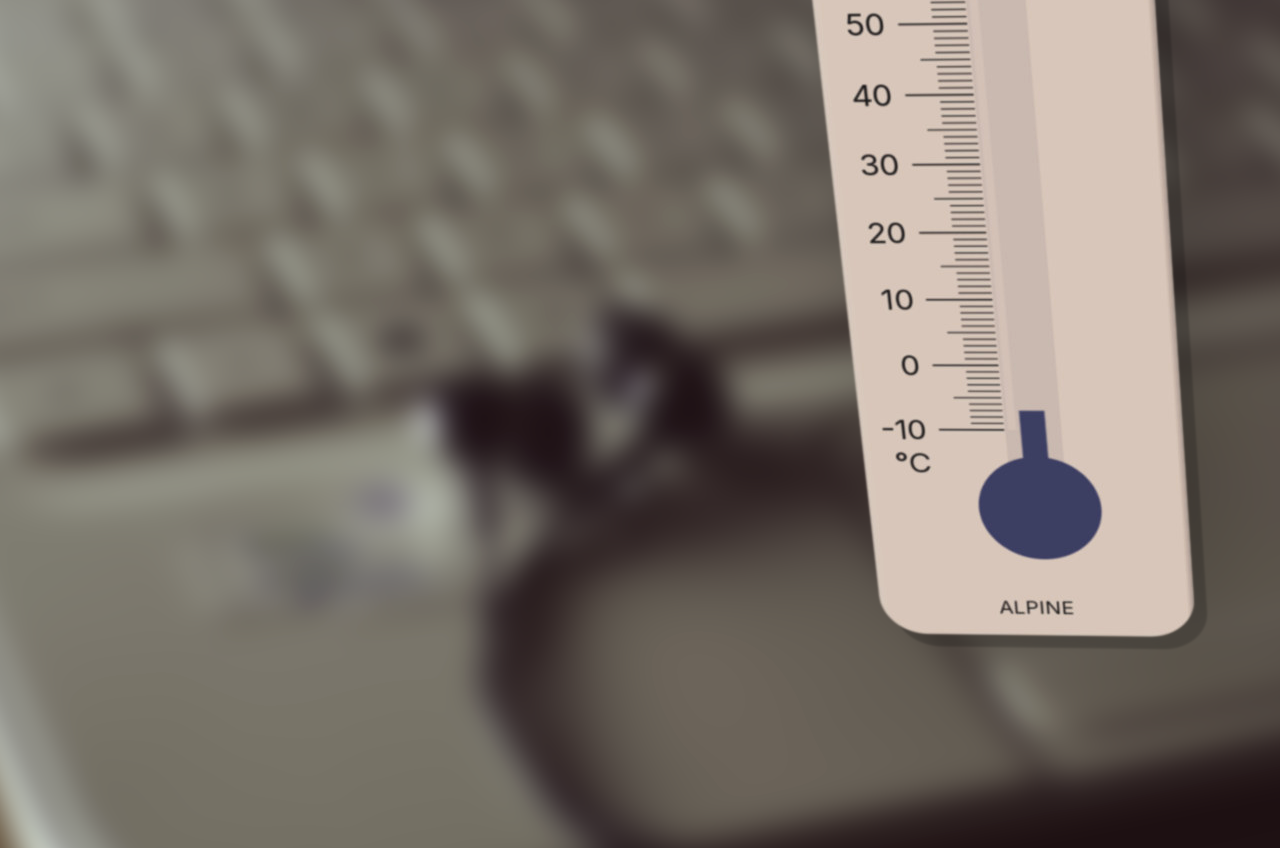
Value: value=-7 unit=°C
